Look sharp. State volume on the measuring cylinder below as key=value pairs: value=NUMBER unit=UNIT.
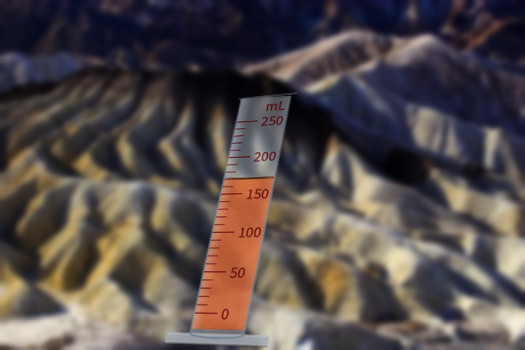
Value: value=170 unit=mL
